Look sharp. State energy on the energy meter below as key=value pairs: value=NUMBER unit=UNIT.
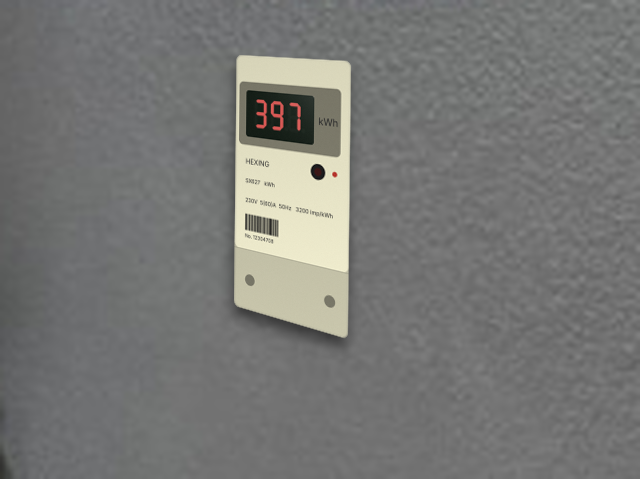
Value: value=397 unit=kWh
